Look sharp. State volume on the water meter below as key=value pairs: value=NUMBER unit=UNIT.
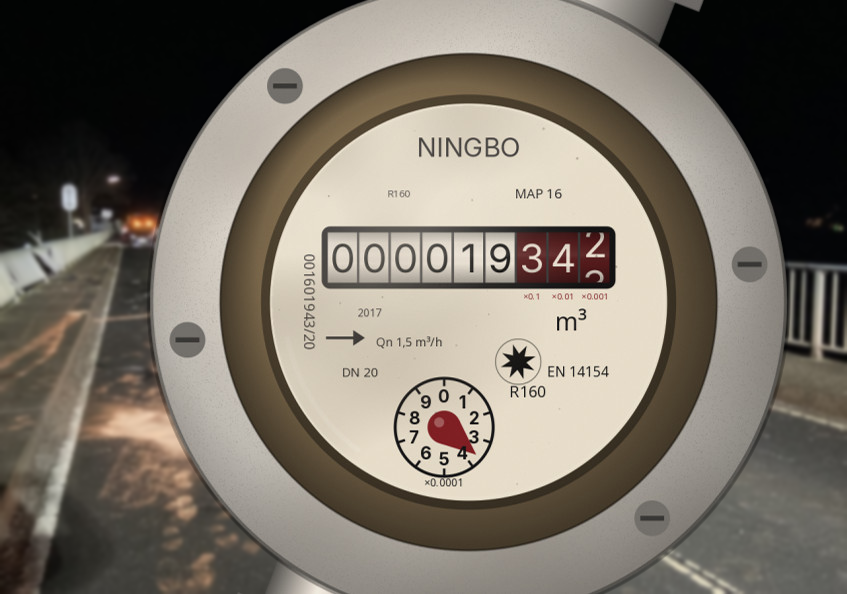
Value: value=19.3423 unit=m³
